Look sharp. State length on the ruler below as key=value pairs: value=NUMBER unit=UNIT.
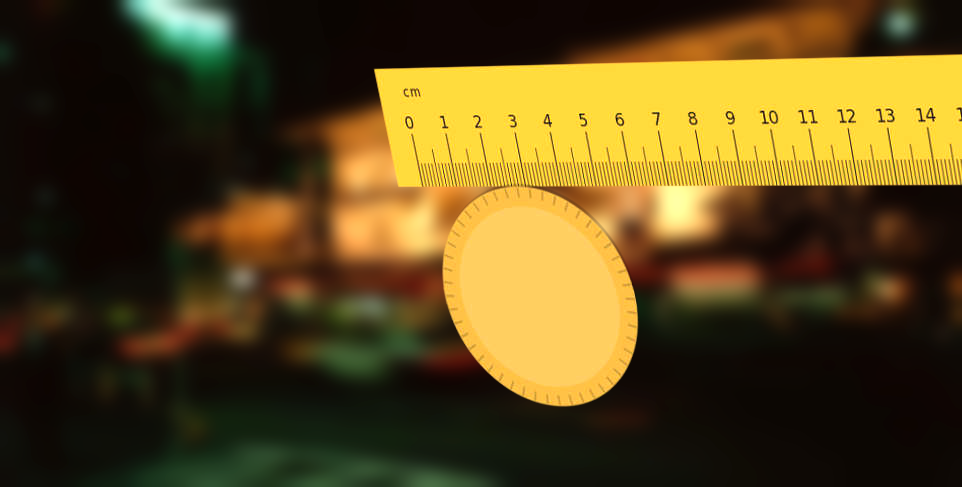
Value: value=5.5 unit=cm
